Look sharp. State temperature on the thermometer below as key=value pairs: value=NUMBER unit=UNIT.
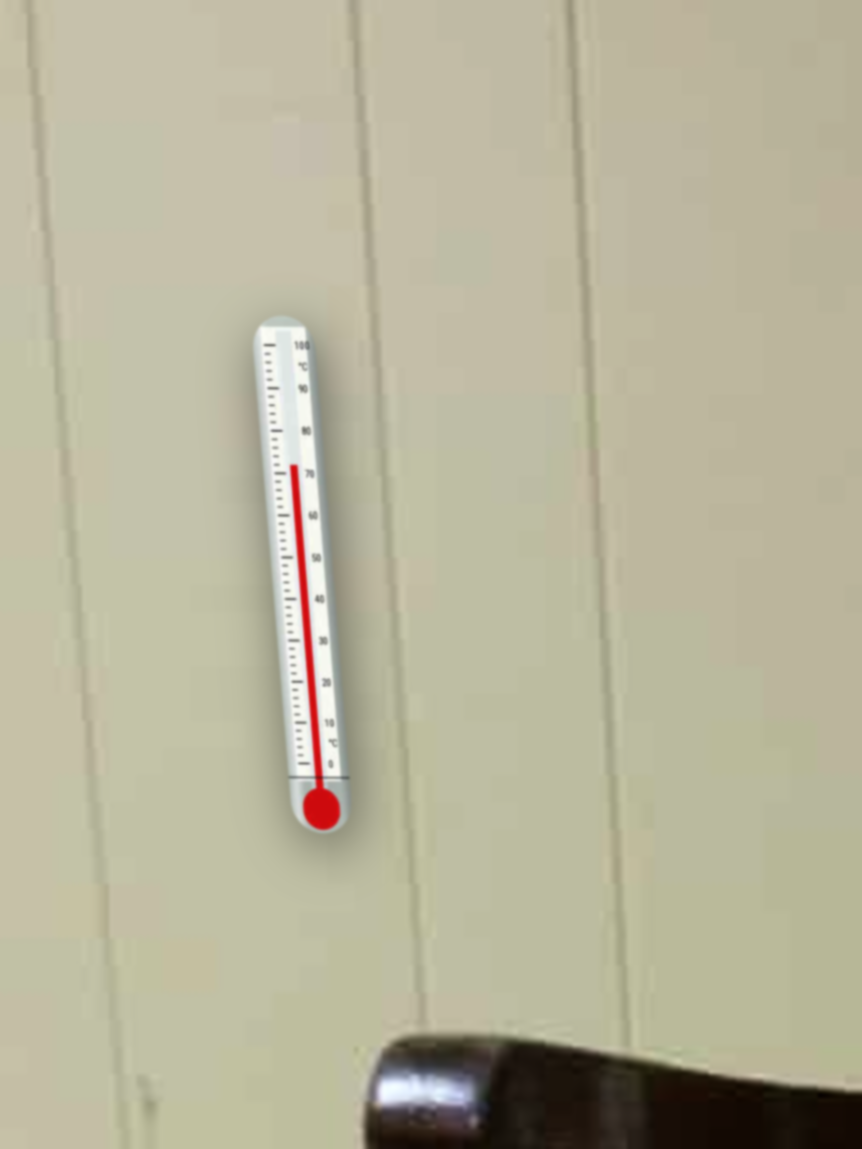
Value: value=72 unit=°C
